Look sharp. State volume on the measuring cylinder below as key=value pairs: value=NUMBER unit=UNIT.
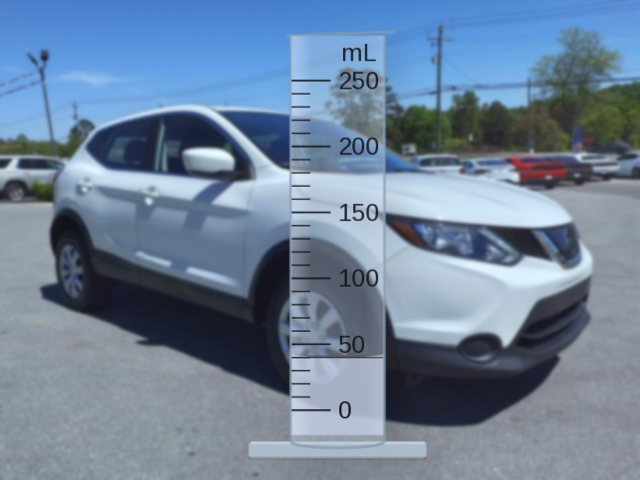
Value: value=40 unit=mL
